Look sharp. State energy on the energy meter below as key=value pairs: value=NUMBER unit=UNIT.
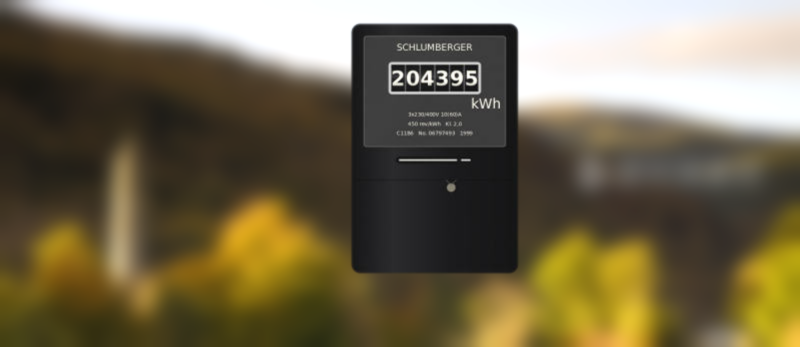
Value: value=204395 unit=kWh
